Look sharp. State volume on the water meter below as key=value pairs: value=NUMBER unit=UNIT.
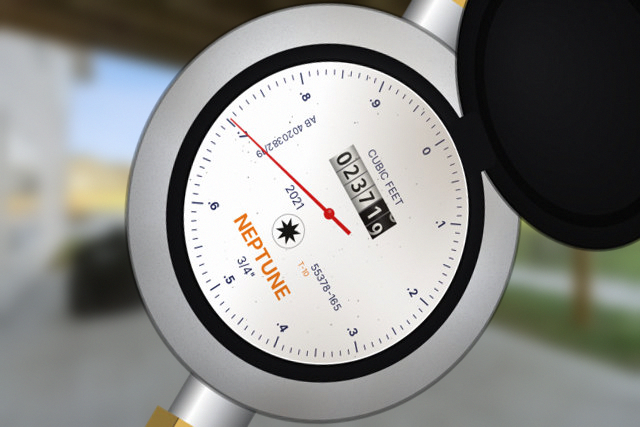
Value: value=23718.70 unit=ft³
